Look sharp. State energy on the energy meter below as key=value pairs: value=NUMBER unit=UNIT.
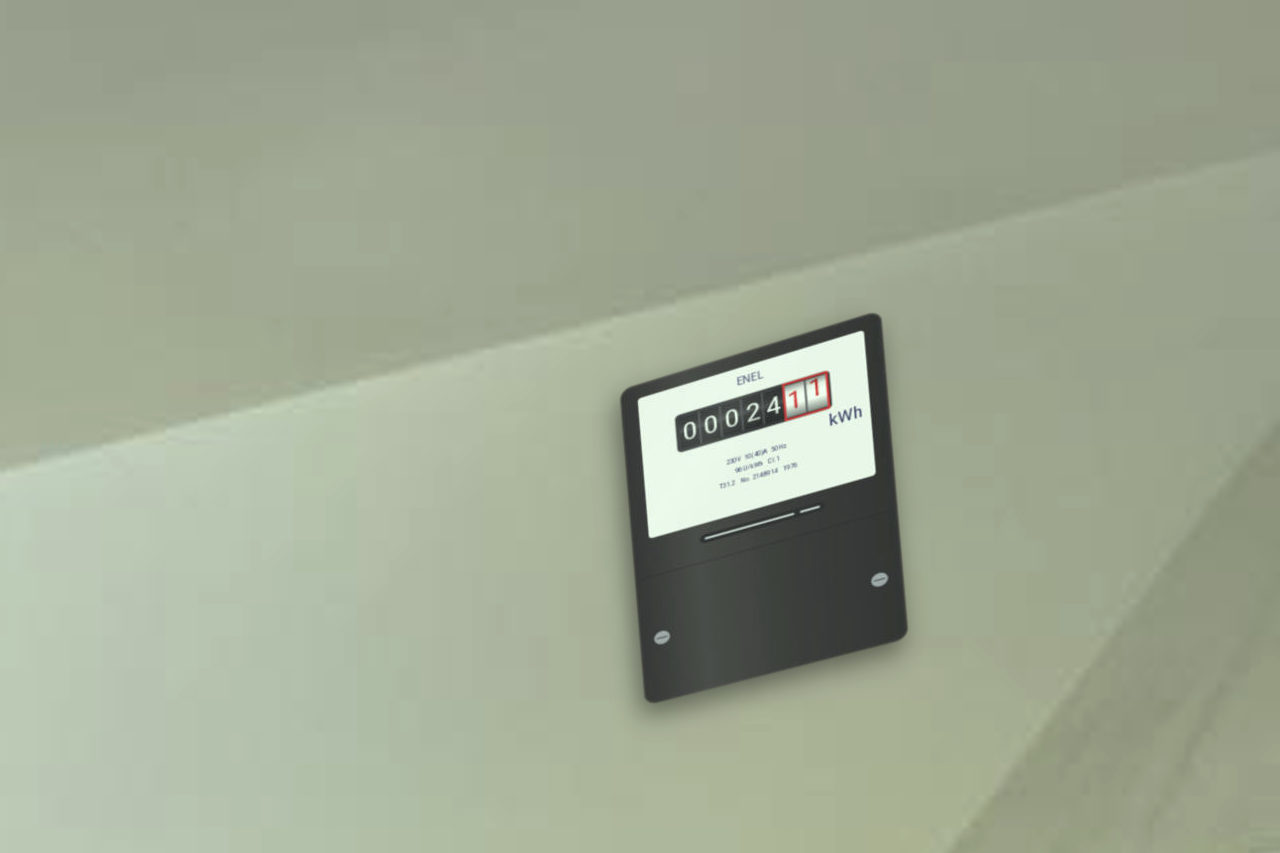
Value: value=24.11 unit=kWh
